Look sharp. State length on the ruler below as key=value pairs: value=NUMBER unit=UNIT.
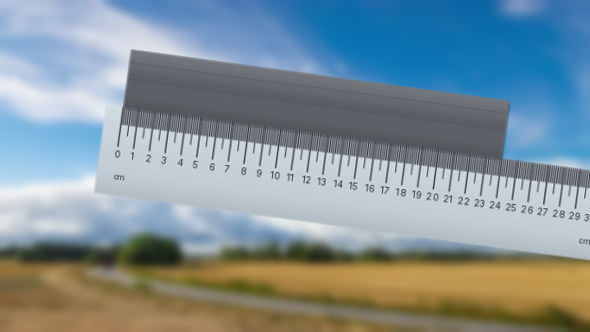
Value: value=24 unit=cm
